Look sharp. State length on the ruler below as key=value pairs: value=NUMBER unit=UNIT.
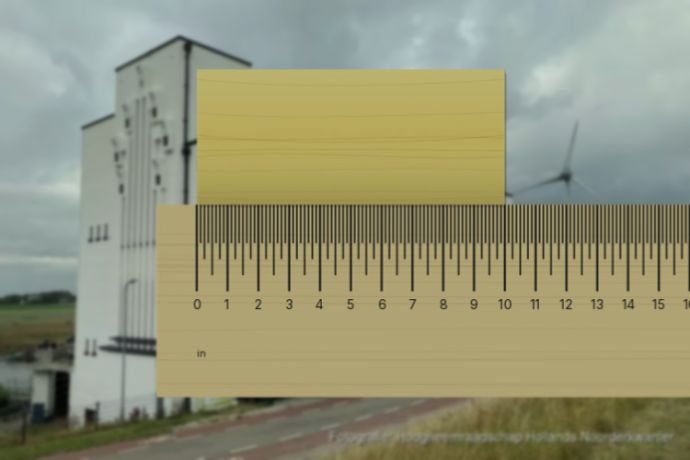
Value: value=10 unit=in
